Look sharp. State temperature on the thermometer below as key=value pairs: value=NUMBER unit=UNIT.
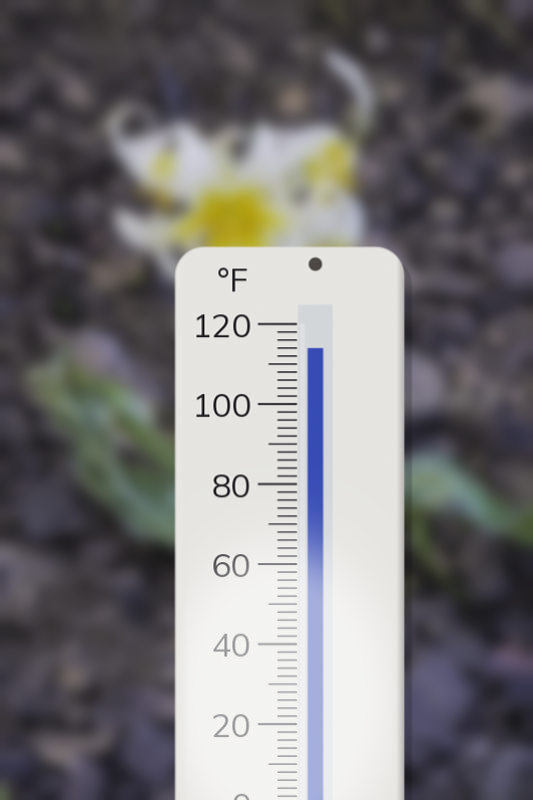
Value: value=114 unit=°F
